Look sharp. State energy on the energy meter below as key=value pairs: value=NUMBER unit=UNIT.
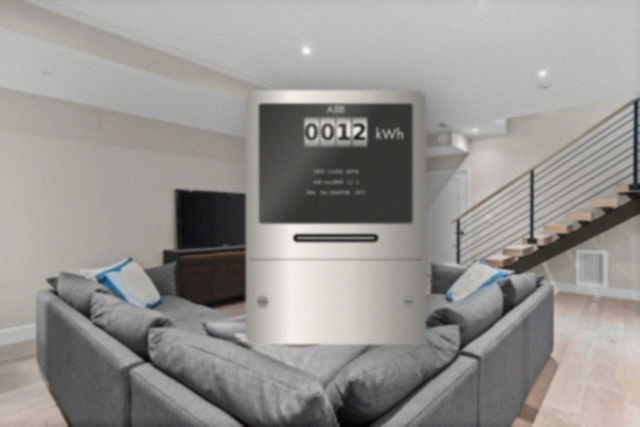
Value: value=12 unit=kWh
